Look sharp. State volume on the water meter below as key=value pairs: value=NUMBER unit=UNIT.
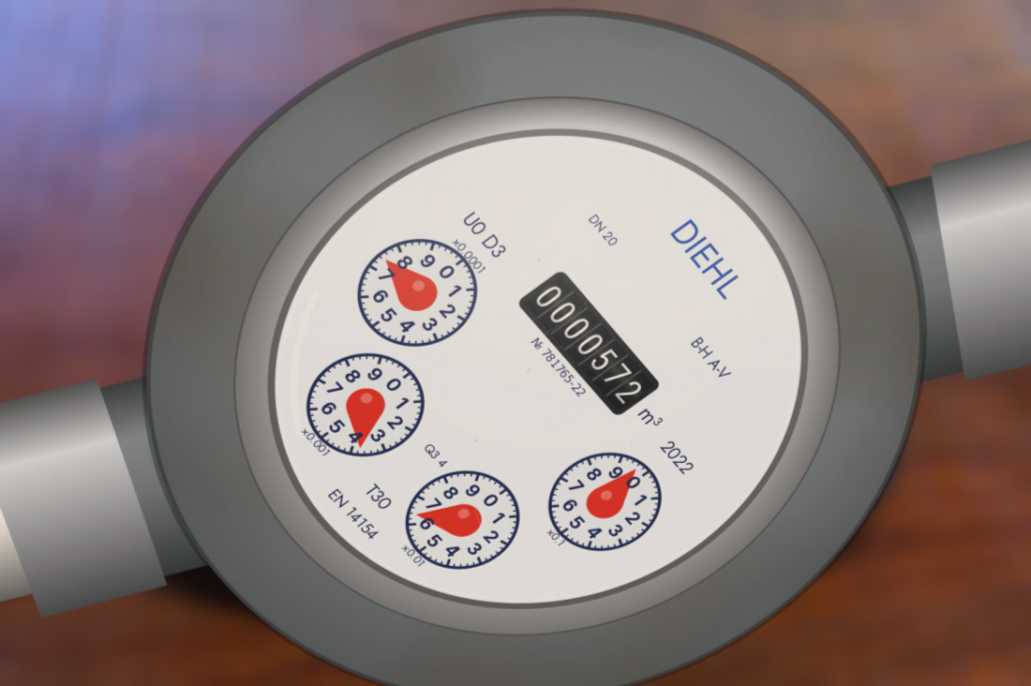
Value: value=571.9637 unit=m³
